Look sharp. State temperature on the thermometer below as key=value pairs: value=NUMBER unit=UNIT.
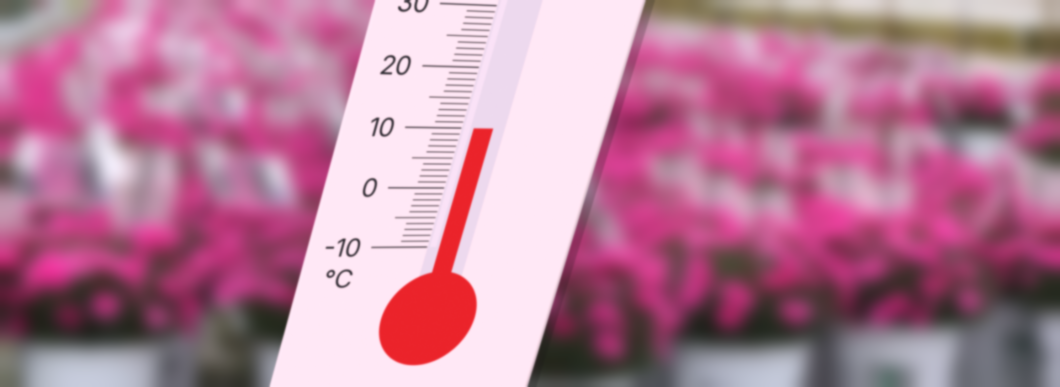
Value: value=10 unit=°C
